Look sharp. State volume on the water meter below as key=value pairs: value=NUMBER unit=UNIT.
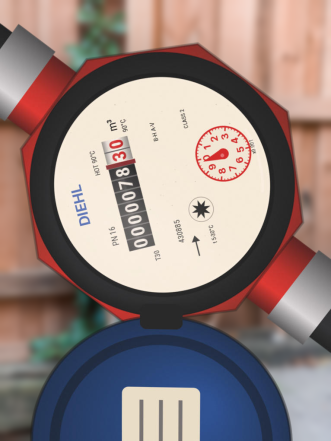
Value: value=78.299 unit=m³
